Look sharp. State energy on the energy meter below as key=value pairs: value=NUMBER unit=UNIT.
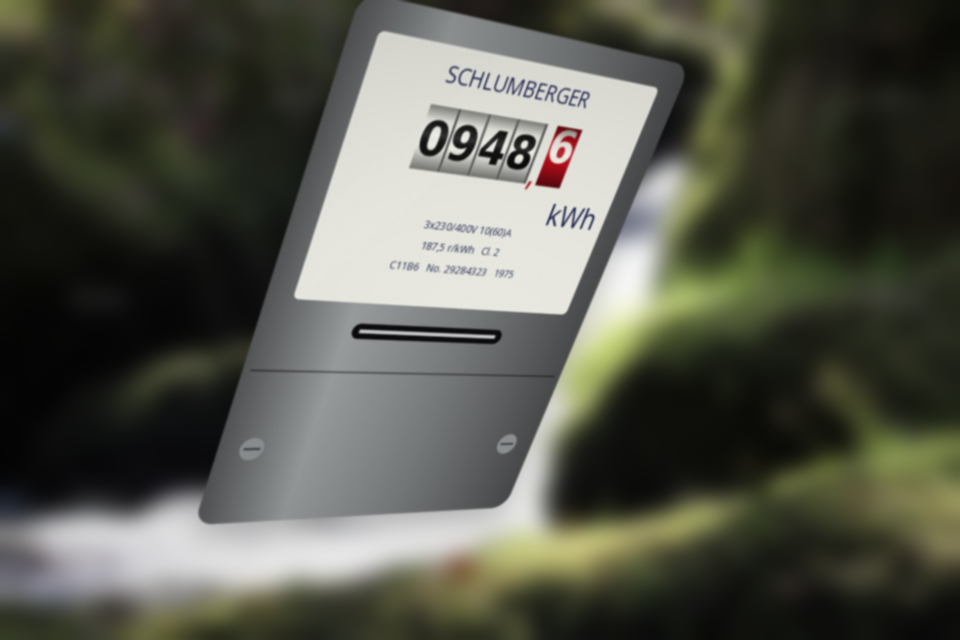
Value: value=948.6 unit=kWh
